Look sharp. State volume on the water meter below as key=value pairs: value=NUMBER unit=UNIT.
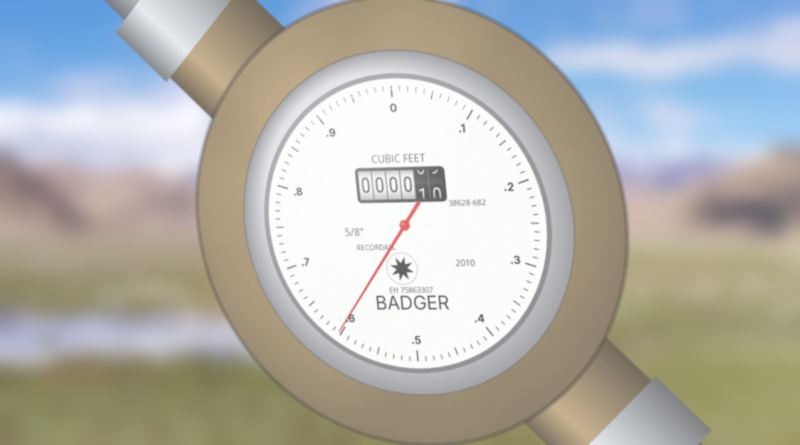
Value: value=9.60 unit=ft³
